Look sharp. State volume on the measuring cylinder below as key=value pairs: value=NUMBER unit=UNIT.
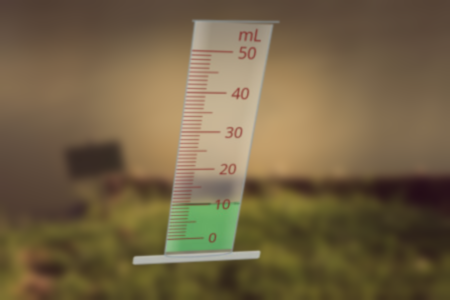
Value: value=10 unit=mL
